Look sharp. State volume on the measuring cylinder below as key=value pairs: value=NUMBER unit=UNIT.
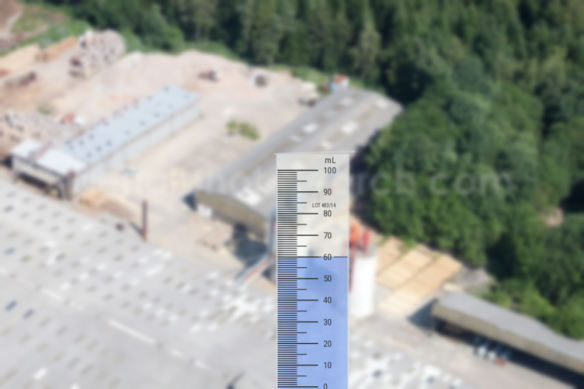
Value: value=60 unit=mL
